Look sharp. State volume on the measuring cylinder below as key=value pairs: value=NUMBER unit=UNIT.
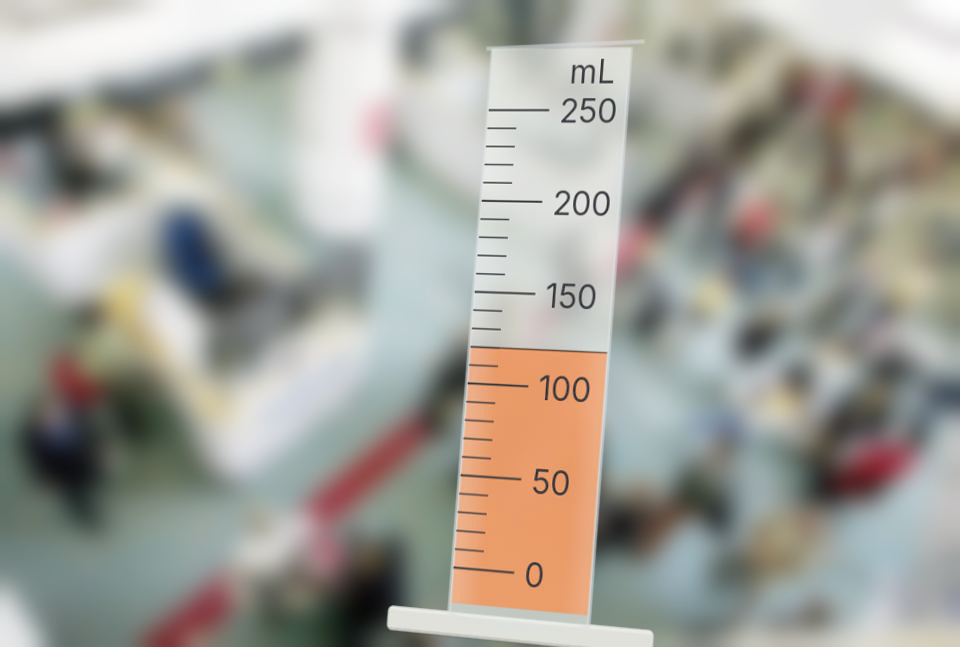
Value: value=120 unit=mL
